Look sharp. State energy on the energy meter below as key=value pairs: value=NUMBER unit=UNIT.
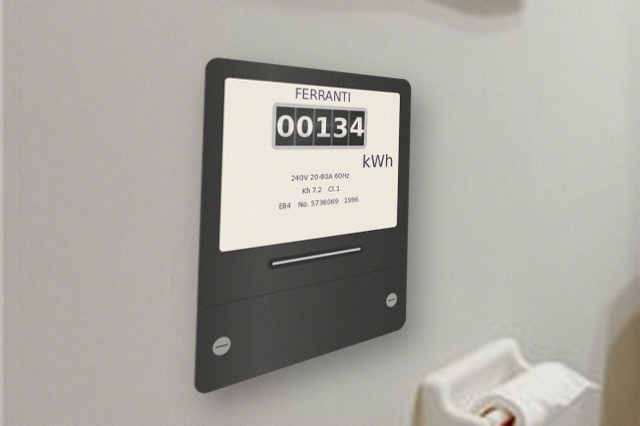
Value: value=134 unit=kWh
